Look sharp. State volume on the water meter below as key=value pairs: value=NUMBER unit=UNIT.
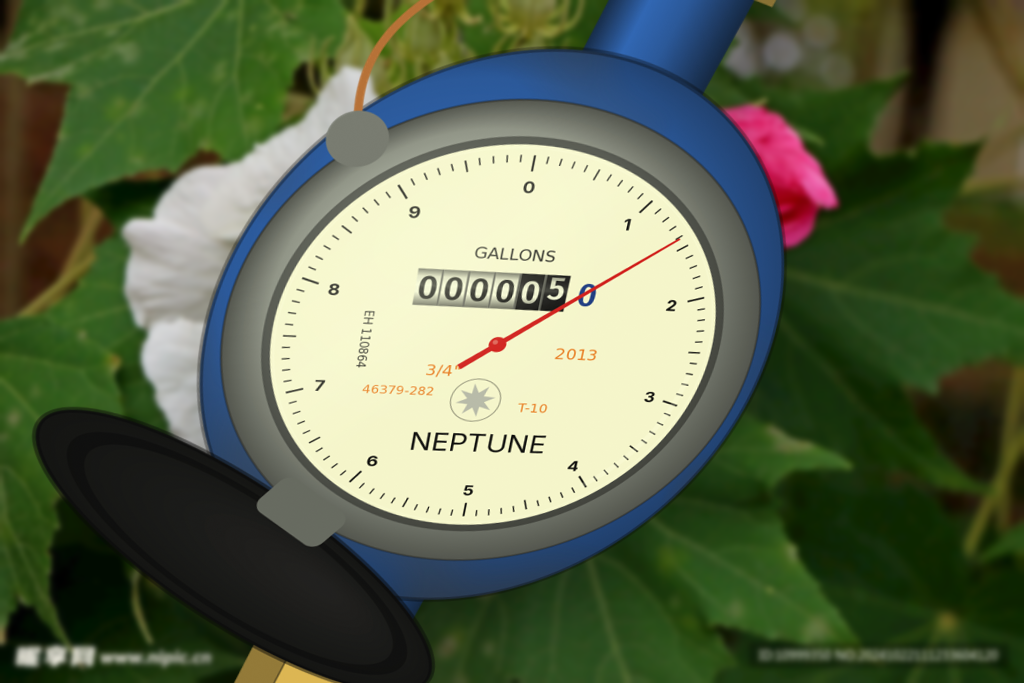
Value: value=51.4 unit=gal
